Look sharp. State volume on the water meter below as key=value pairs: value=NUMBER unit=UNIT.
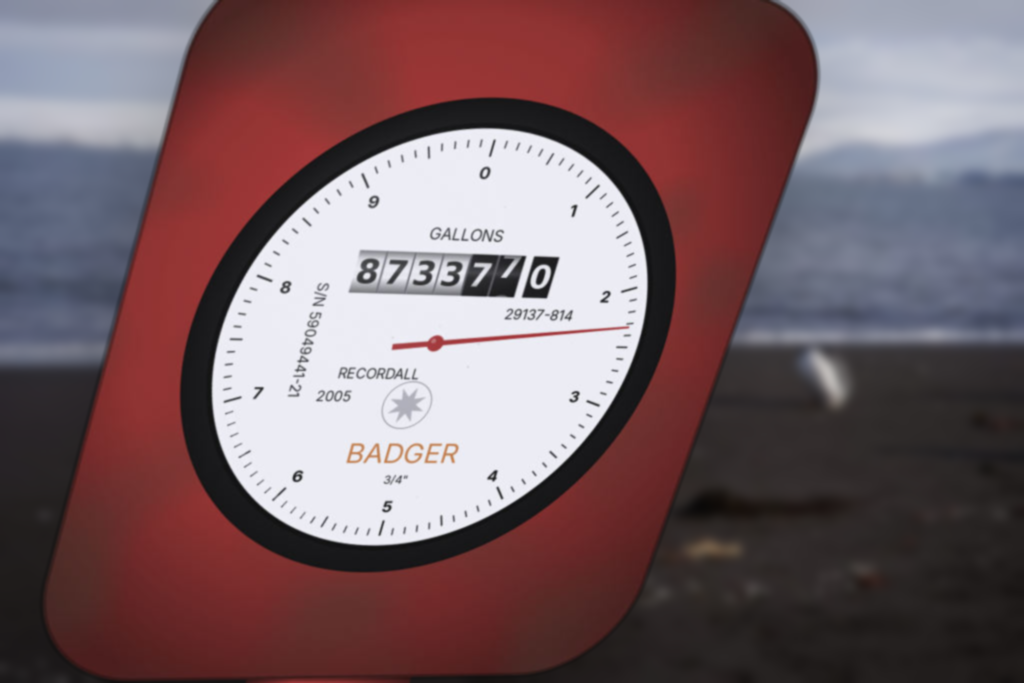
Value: value=8733772.3 unit=gal
